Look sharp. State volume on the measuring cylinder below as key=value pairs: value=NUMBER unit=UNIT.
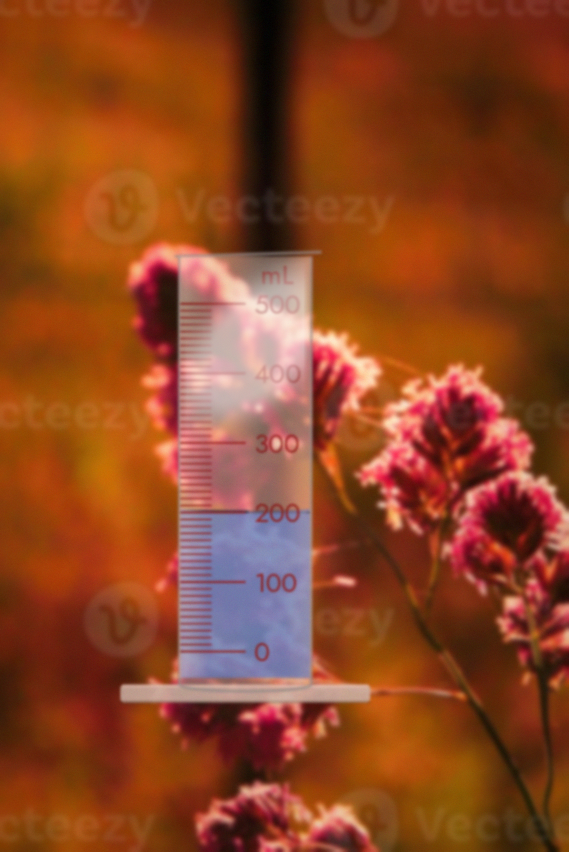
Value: value=200 unit=mL
